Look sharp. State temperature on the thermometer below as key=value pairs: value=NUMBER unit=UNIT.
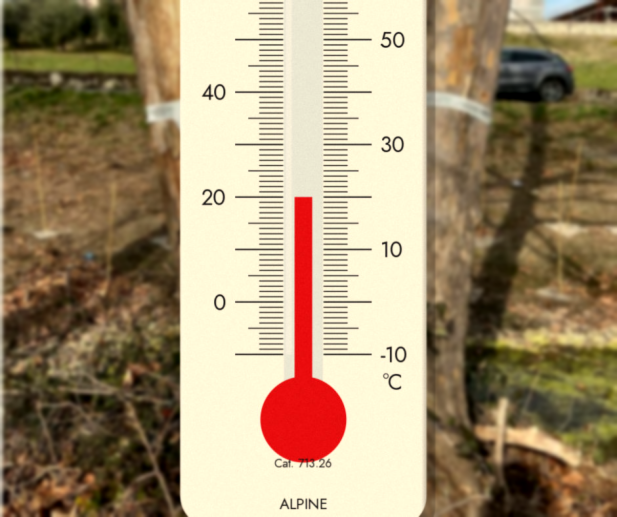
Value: value=20 unit=°C
